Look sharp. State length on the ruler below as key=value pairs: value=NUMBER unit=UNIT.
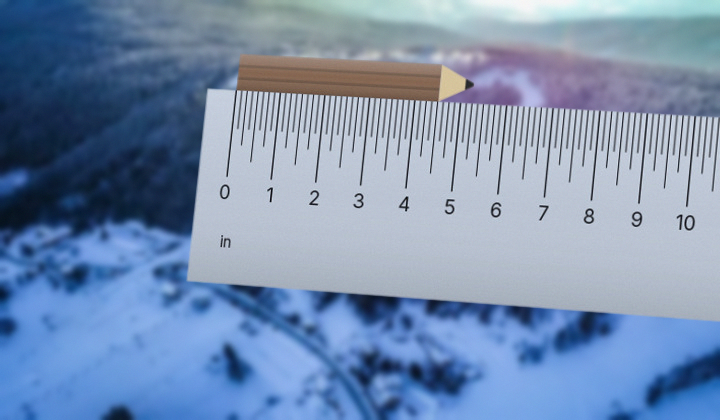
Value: value=5.25 unit=in
